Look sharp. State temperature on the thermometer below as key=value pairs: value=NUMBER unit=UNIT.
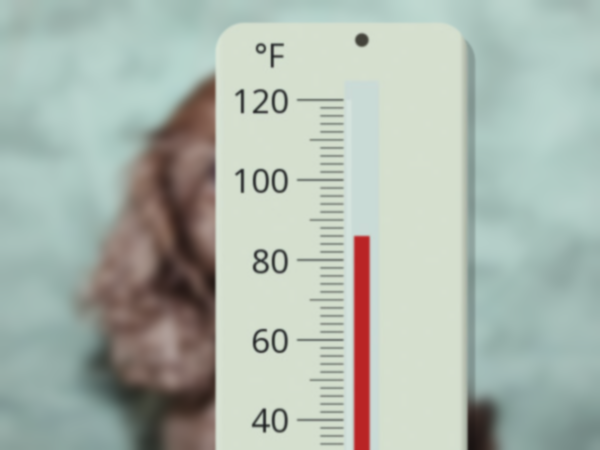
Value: value=86 unit=°F
